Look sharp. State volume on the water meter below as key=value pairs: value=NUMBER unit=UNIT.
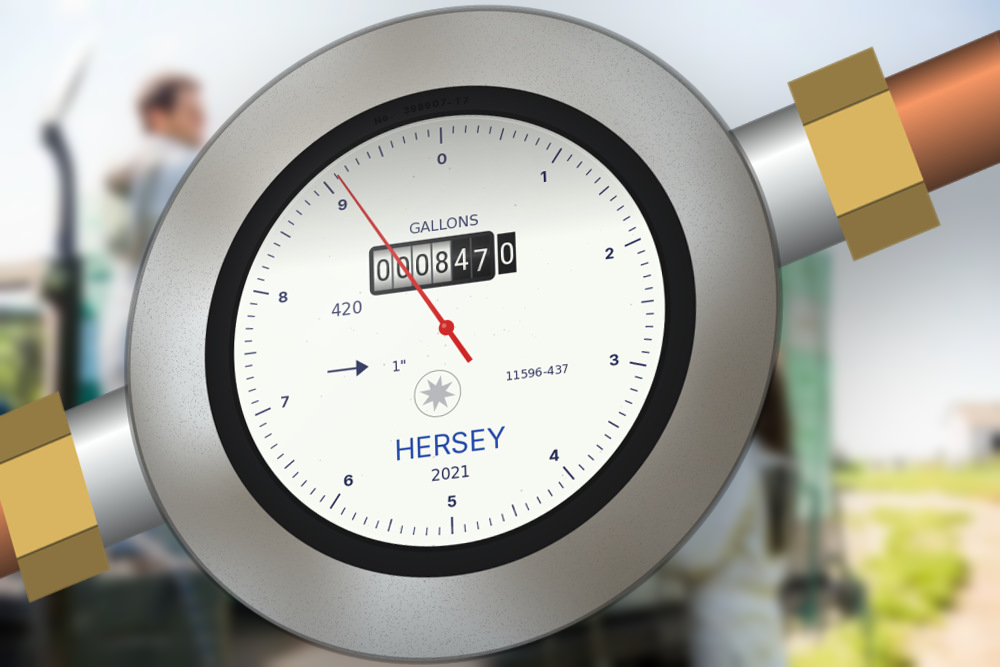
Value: value=8469.1 unit=gal
